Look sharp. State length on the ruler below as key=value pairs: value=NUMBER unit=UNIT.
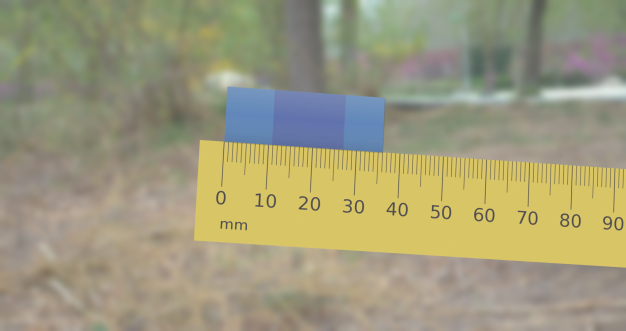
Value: value=36 unit=mm
